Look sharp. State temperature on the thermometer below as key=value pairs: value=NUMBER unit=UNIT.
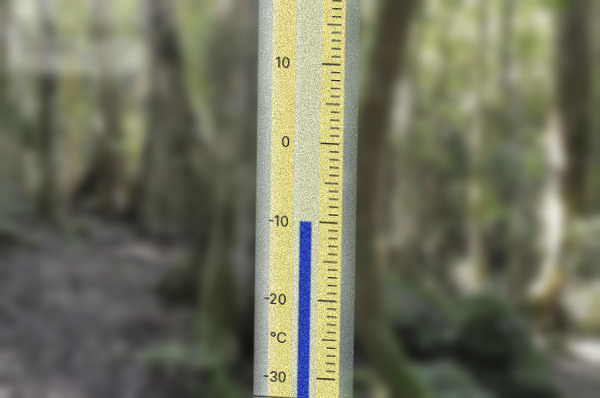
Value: value=-10 unit=°C
